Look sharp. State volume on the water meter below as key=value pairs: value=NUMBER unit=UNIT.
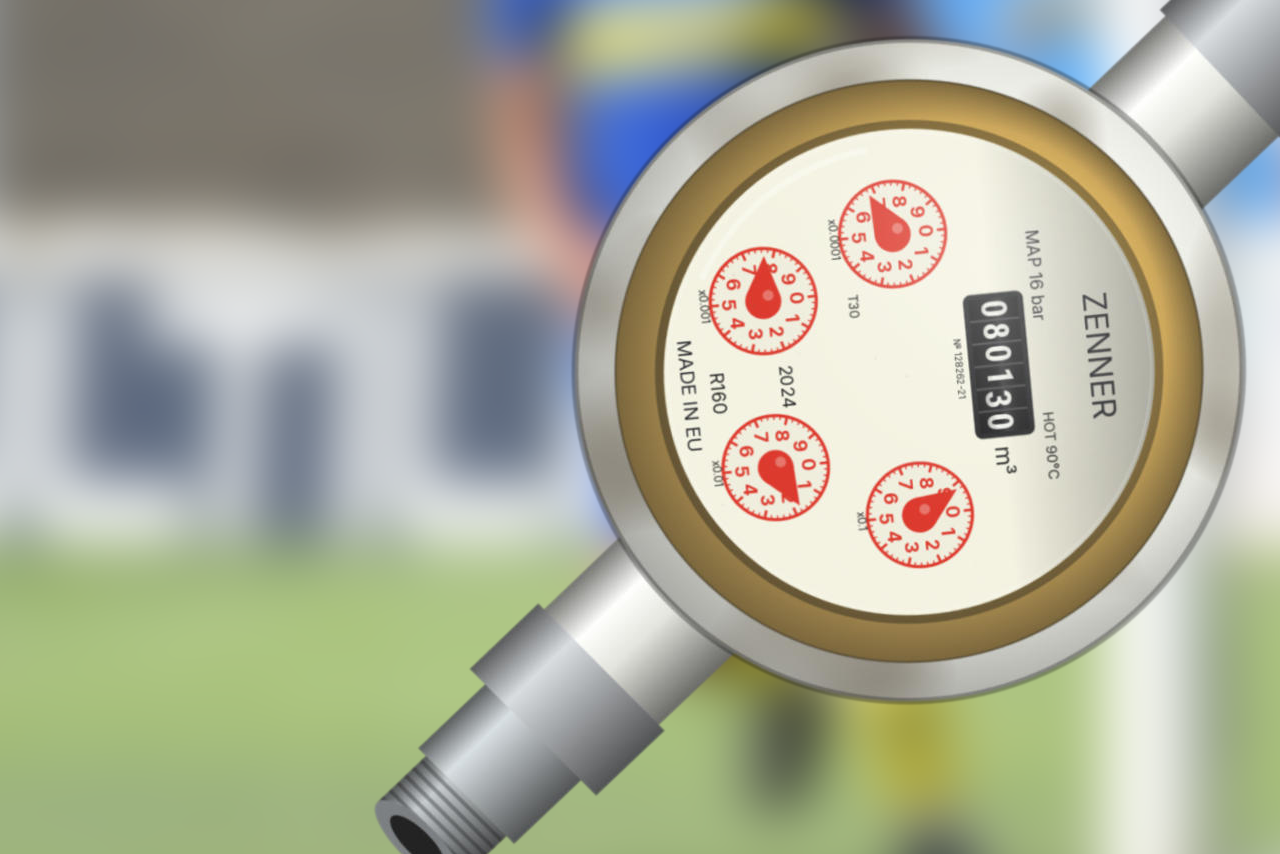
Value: value=80129.9176 unit=m³
